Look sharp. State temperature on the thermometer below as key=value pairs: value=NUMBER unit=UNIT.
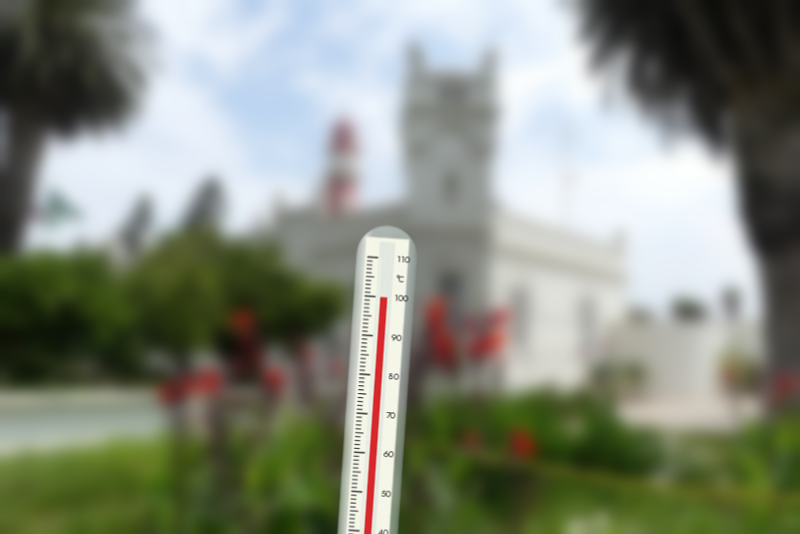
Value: value=100 unit=°C
